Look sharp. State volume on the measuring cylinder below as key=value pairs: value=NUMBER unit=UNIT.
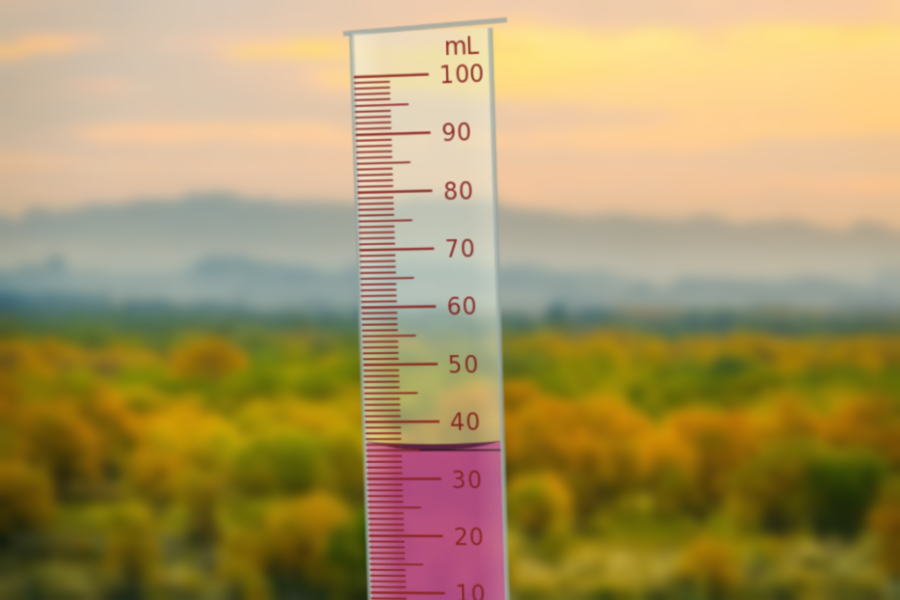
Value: value=35 unit=mL
